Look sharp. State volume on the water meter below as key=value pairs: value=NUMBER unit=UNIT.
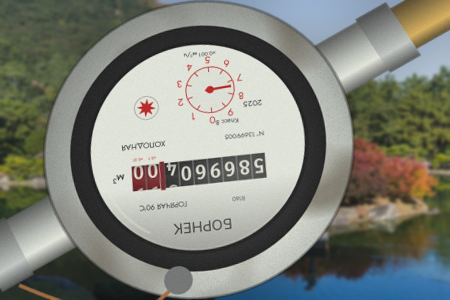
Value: value=5869603.997 unit=m³
